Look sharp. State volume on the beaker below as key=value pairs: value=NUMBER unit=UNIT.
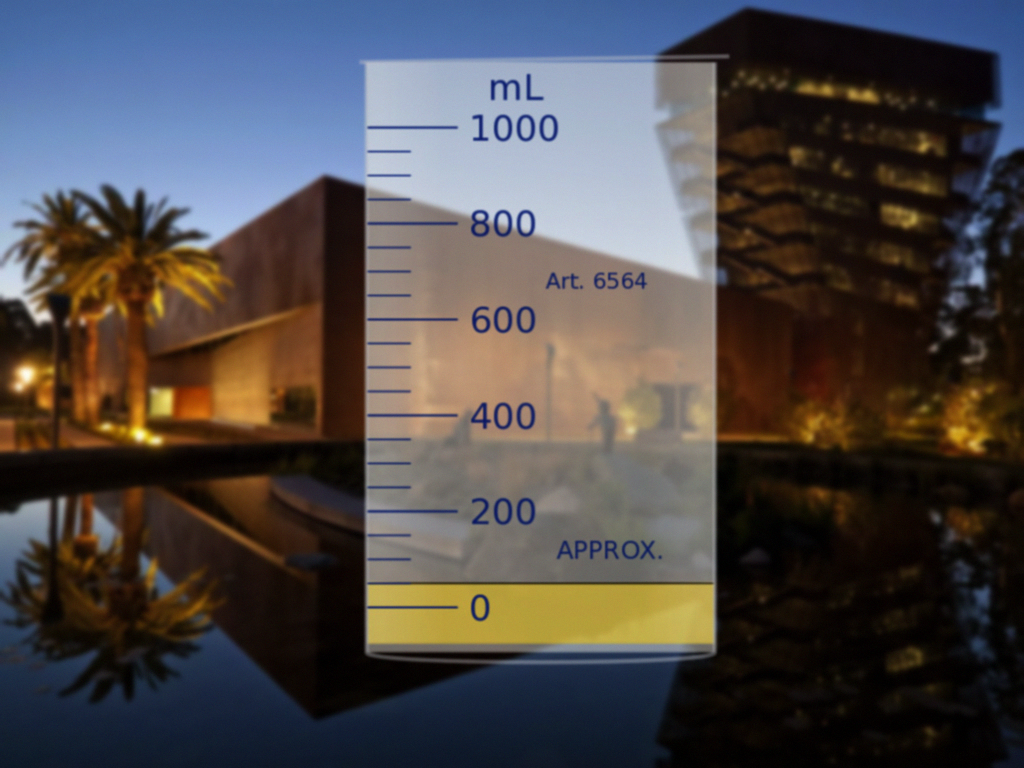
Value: value=50 unit=mL
